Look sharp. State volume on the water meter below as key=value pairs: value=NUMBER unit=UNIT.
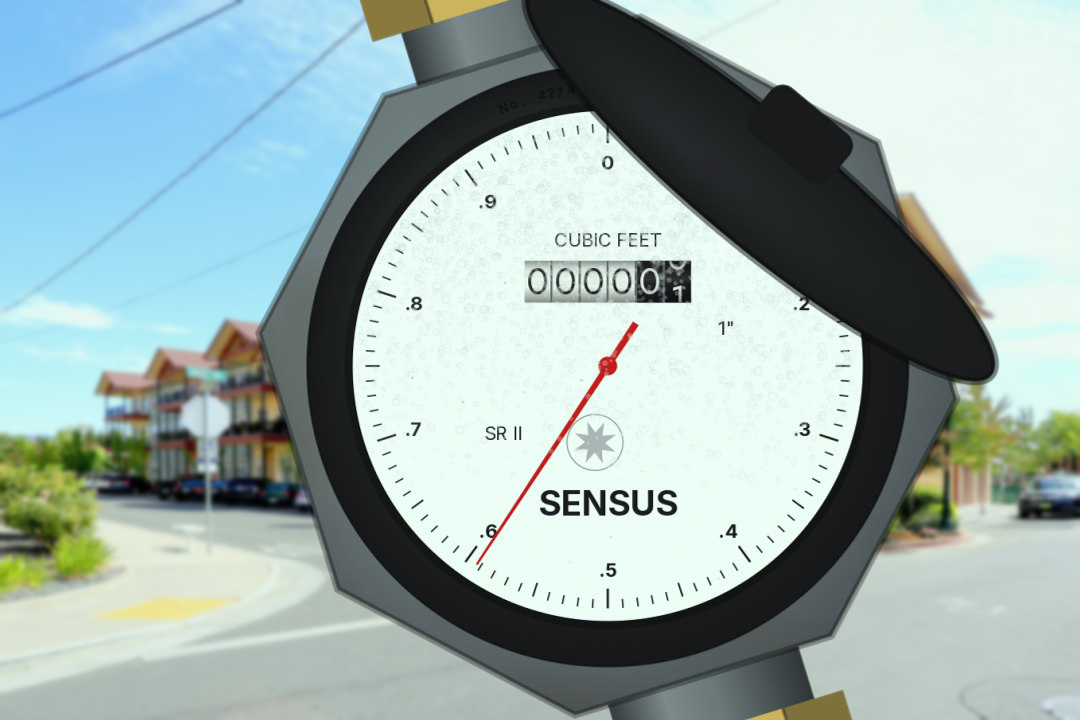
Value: value=0.59 unit=ft³
